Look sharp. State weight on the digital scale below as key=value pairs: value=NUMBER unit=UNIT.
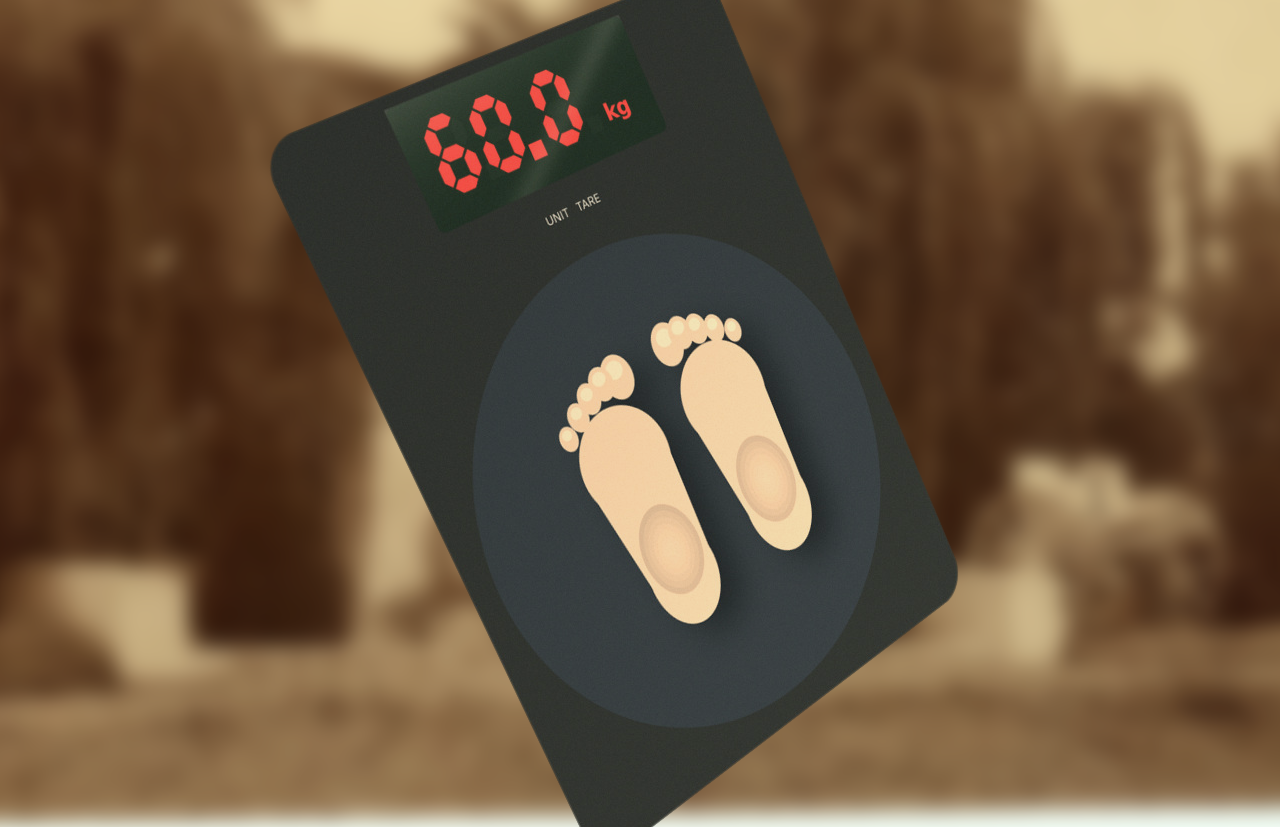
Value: value=60.0 unit=kg
